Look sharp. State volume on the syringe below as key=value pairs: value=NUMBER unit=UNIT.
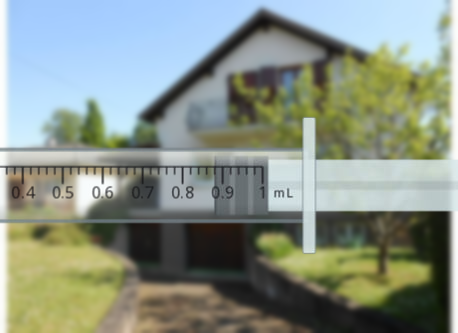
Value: value=0.88 unit=mL
